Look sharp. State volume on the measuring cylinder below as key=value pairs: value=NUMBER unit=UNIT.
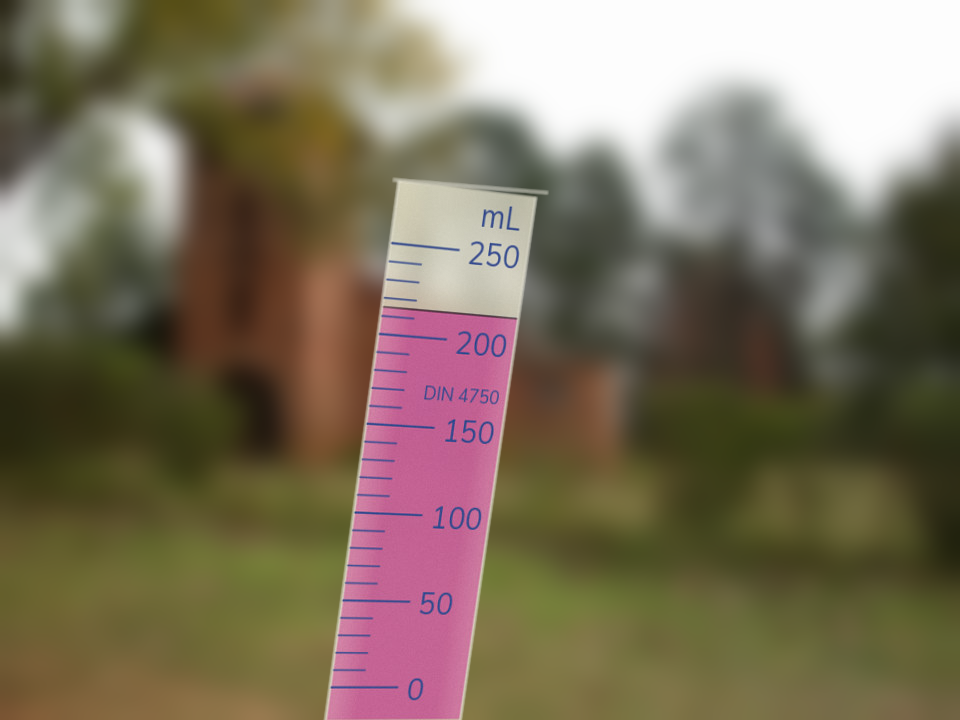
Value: value=215 unit=mL
